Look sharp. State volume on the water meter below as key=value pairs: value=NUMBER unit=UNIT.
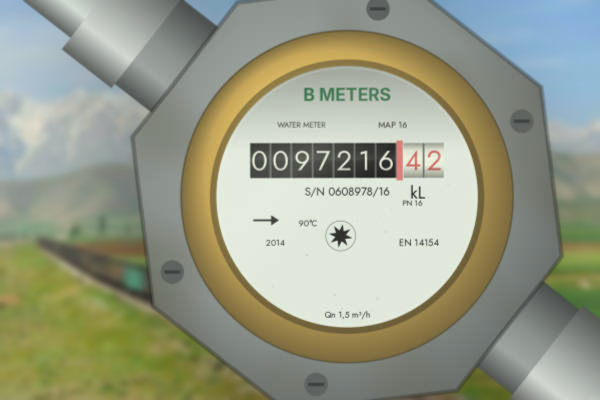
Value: value=97216.42 unit=kL
